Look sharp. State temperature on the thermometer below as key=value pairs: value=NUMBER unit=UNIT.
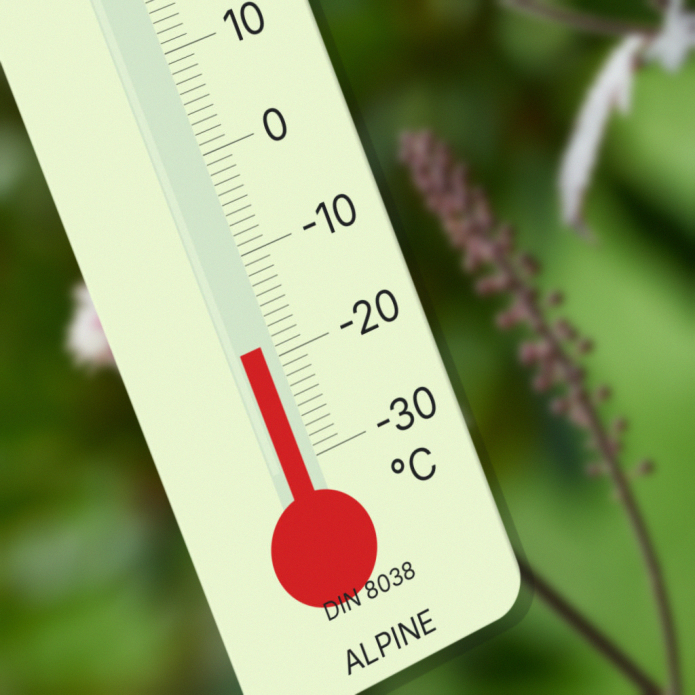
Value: value=-18.5 unit=°C
